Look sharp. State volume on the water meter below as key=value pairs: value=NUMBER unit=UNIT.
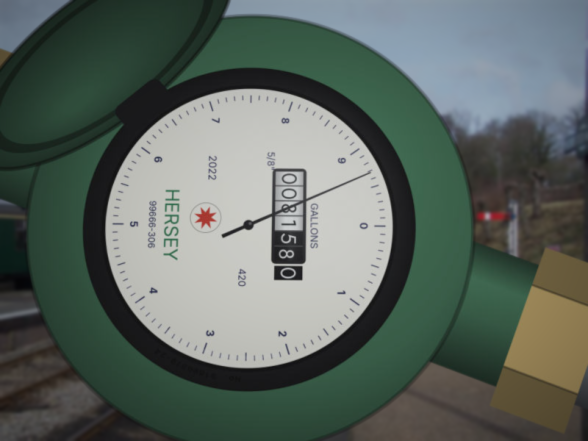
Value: value=81579.3 unit=gal
